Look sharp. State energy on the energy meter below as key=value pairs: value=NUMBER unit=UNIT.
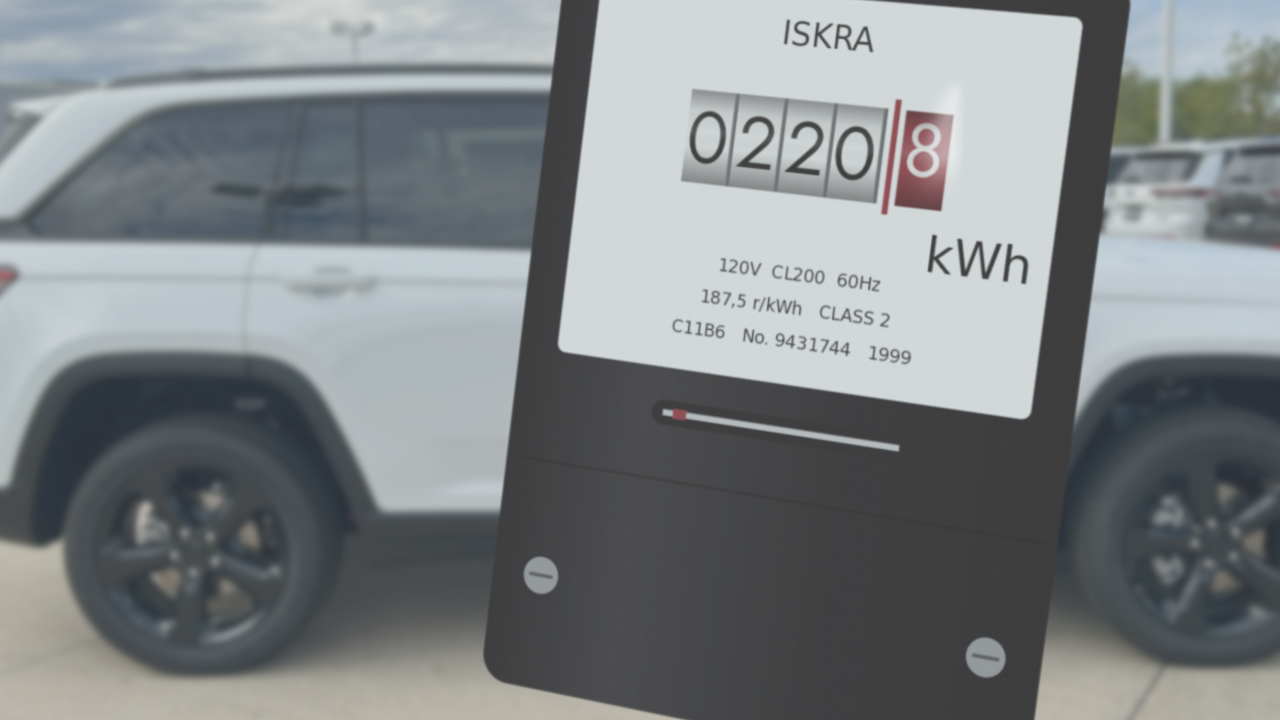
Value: value=220.8 unit=kWh
